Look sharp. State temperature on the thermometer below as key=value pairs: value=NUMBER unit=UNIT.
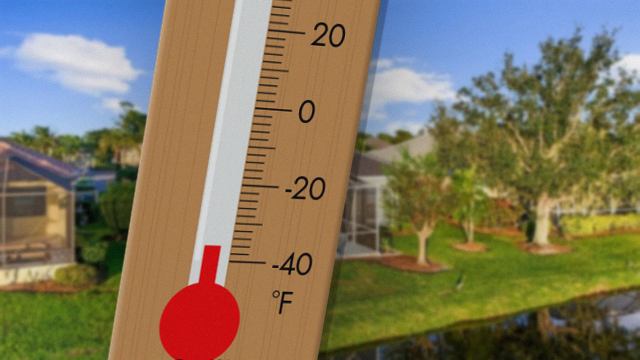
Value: value=-36 unit=°F
